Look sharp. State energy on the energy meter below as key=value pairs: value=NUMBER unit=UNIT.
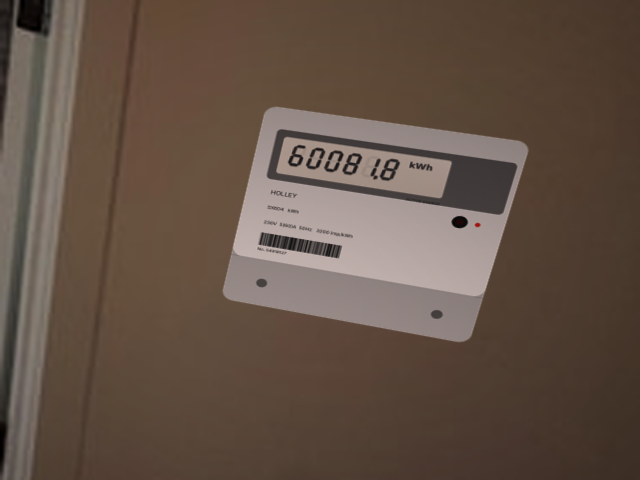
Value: value=60081.8 unit=kWh
